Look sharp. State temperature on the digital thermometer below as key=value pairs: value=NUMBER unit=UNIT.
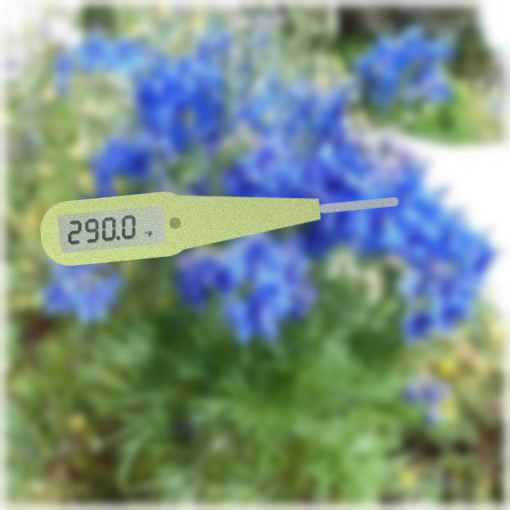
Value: value=290.0 unit=°F
